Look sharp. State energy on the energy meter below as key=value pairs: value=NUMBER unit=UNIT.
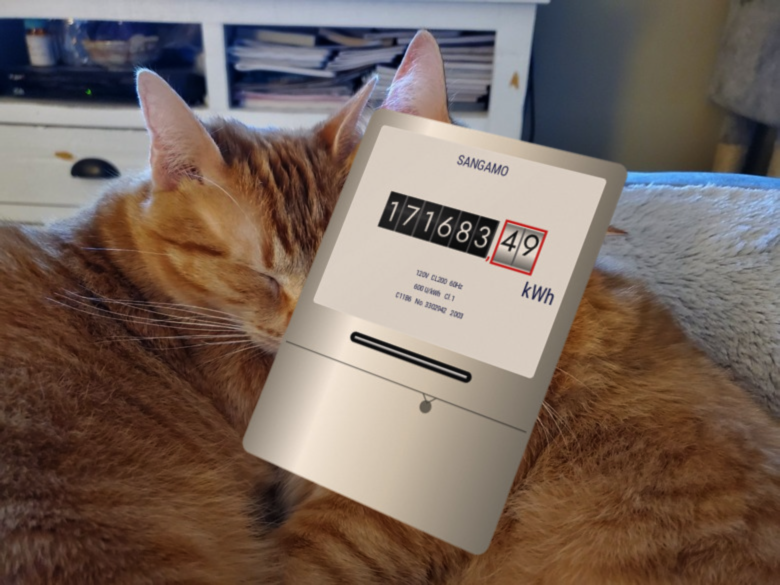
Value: value=171683.49 unit=kWh
